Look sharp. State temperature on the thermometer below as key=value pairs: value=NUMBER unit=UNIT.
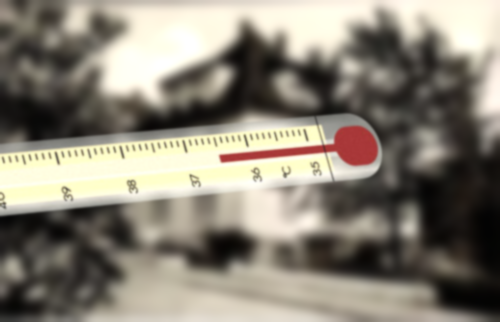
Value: value=36.5 unit=°C
